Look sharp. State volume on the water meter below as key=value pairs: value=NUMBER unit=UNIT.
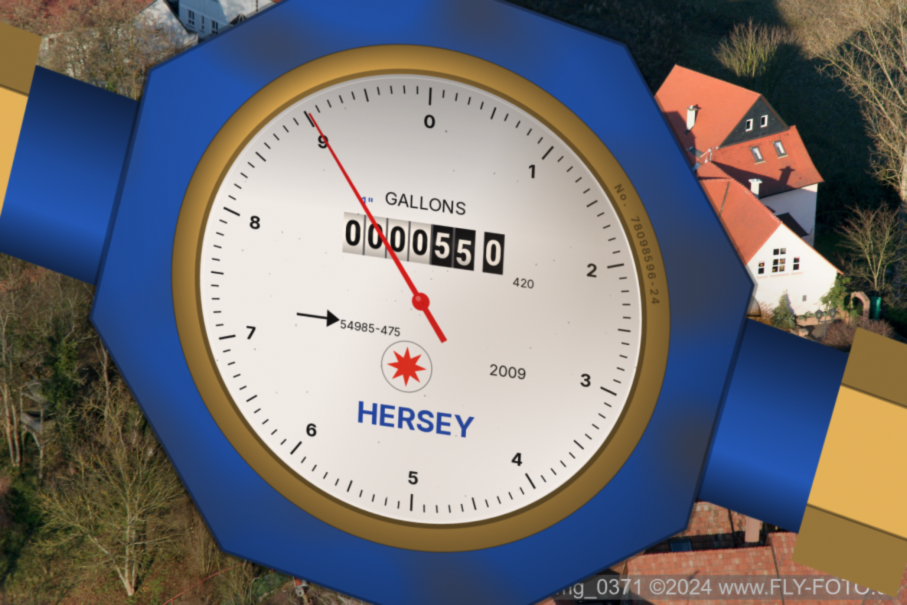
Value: value=549.0 unit=gal
